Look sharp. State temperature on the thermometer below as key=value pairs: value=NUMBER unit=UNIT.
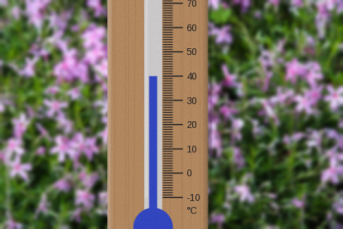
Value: value=40 unit=°C
